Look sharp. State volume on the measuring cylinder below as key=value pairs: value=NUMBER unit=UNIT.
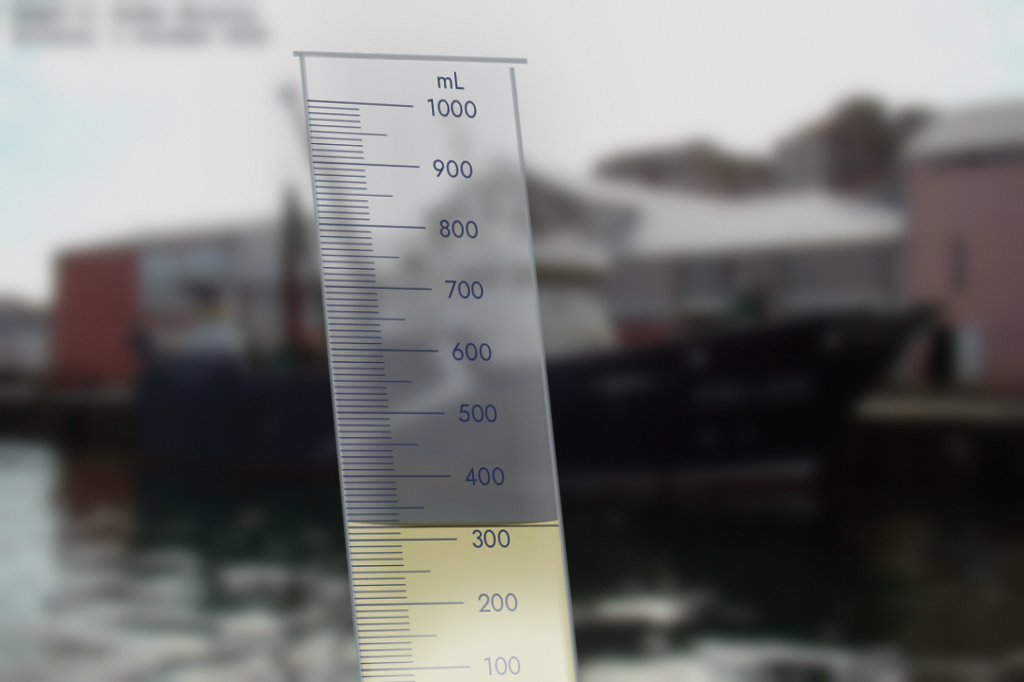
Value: value=320 unit=mL
